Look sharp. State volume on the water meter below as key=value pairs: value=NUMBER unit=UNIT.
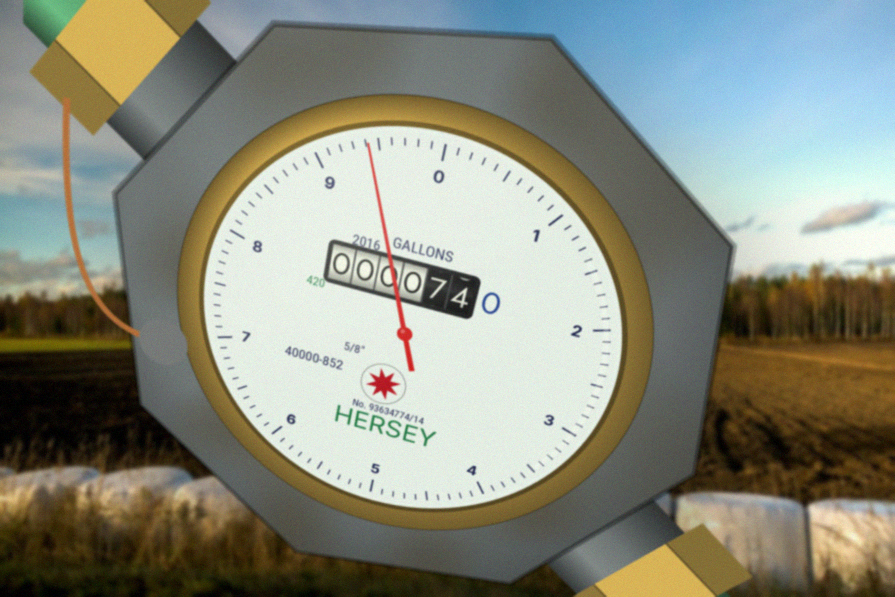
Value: value=739.4 unit=gal
